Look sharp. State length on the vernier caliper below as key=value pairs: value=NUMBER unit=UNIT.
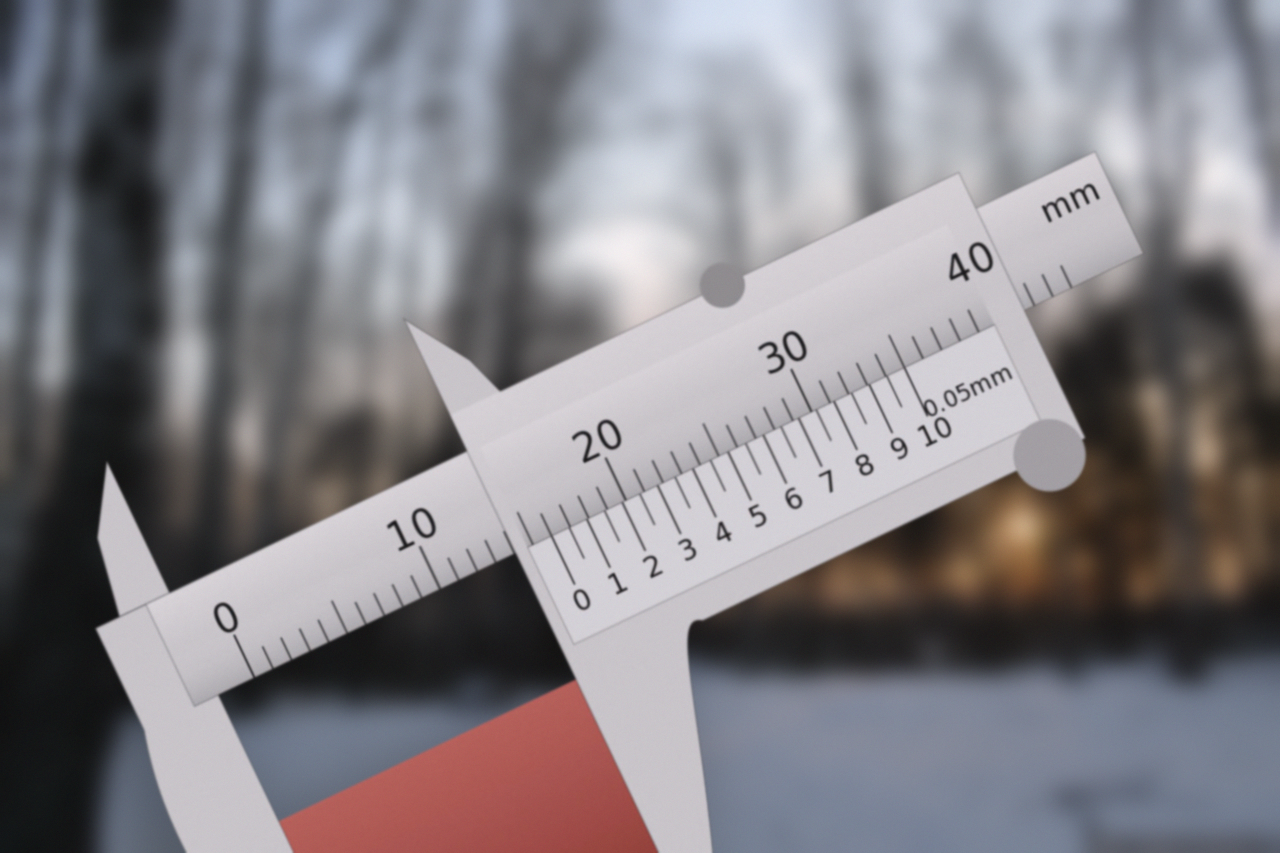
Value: value=16.0 unit=mm
